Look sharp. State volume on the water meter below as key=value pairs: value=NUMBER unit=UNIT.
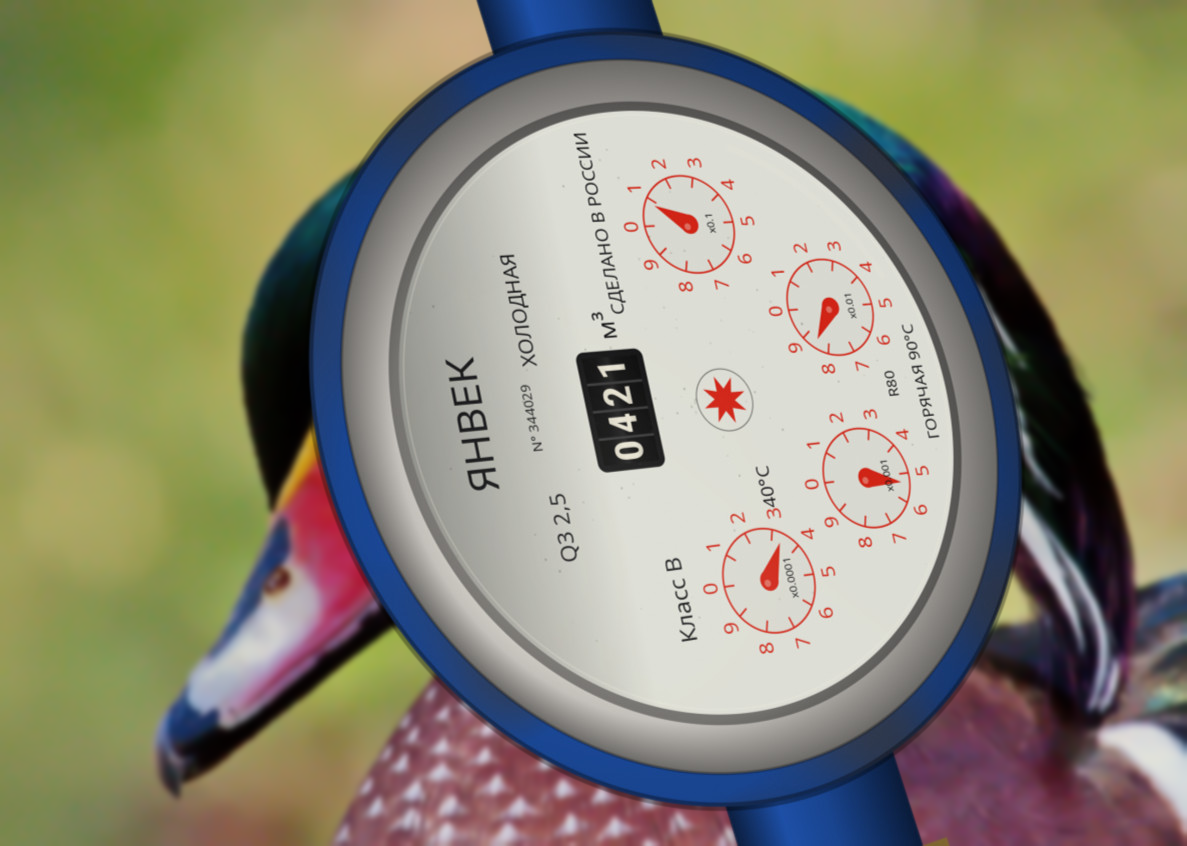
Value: value=421.0853 unit=m³
